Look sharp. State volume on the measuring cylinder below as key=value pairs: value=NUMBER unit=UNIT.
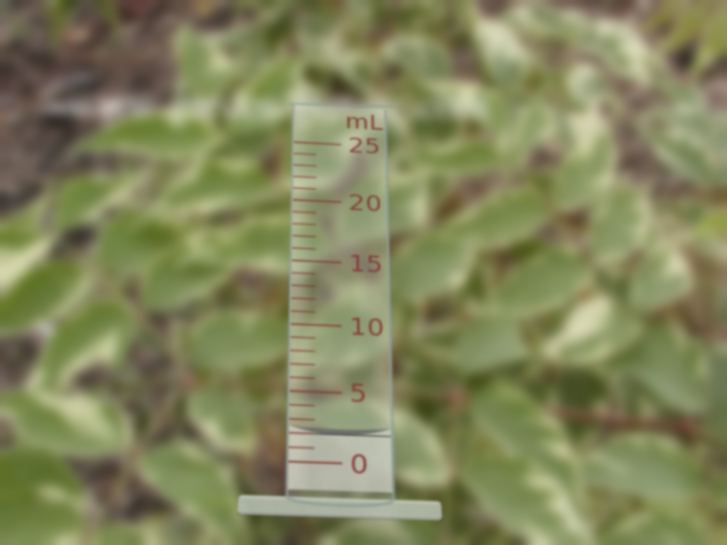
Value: value=2 unit=mL
